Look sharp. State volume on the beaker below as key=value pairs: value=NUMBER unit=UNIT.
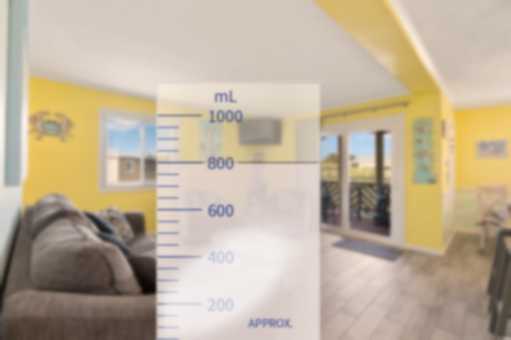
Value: value=800 unit=mL
